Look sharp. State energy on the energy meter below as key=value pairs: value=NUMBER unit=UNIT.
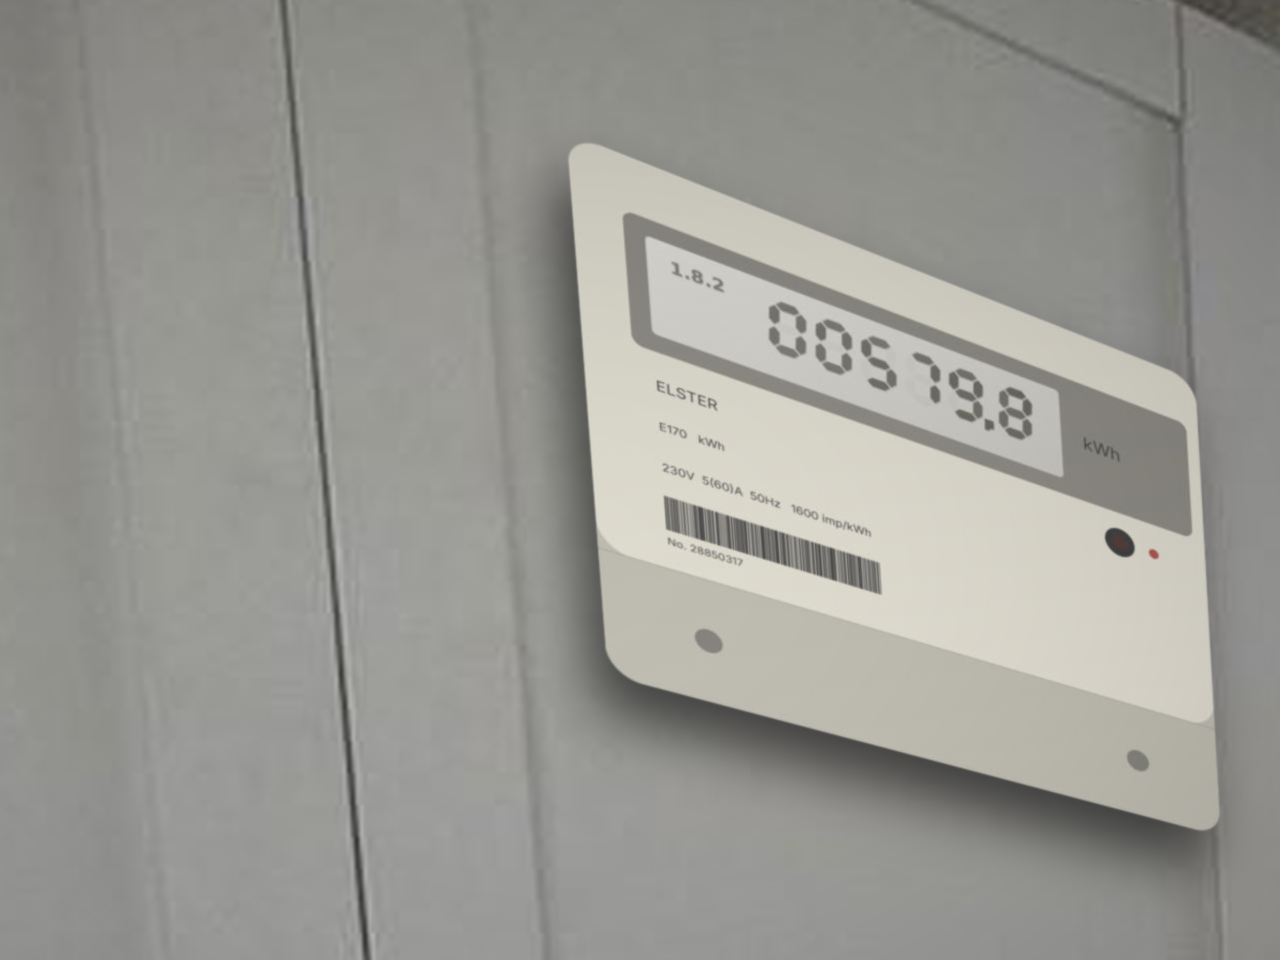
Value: value=579.8 unit=kWh
